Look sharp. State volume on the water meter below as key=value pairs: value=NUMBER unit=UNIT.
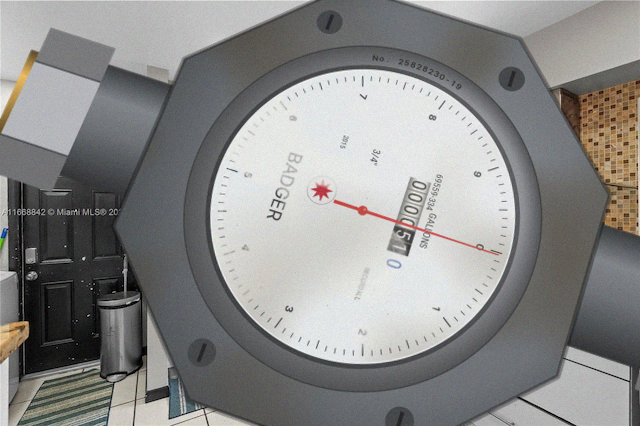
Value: value=510.0 unit=gal
